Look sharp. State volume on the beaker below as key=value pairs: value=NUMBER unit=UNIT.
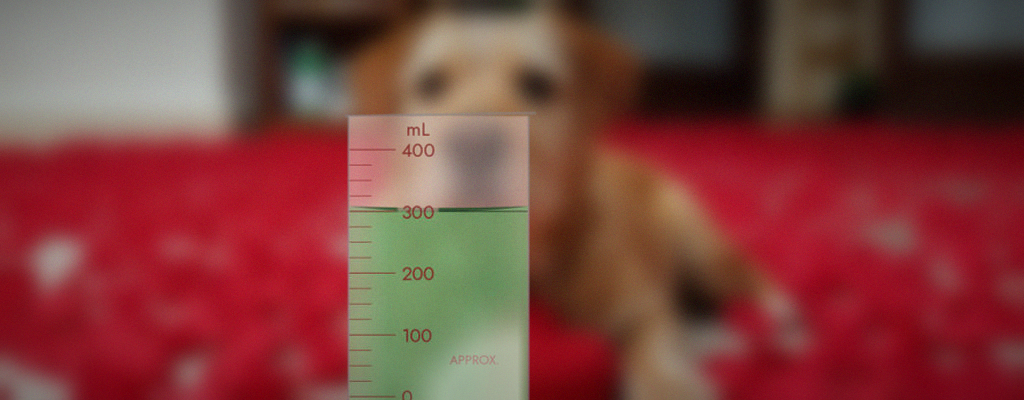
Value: value=300 unit=mL
